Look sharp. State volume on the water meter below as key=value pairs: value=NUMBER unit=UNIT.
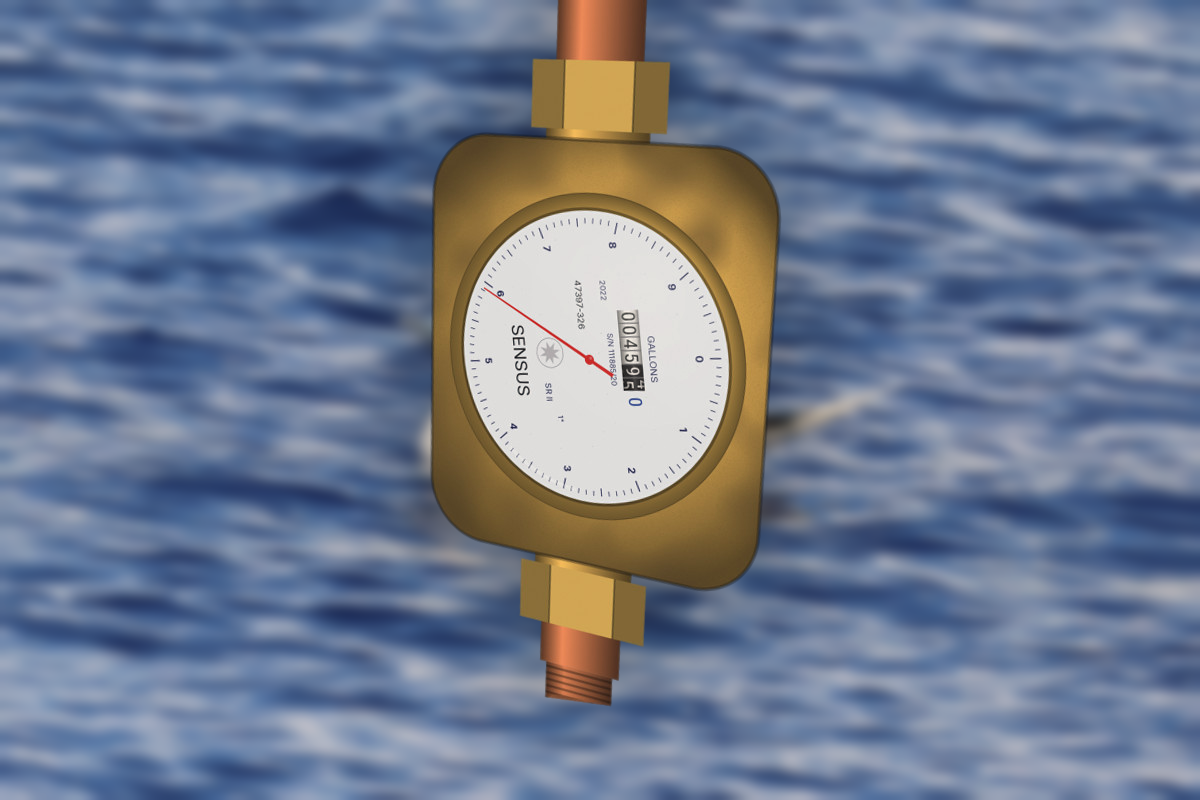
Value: value=45945.9 unit=gal
